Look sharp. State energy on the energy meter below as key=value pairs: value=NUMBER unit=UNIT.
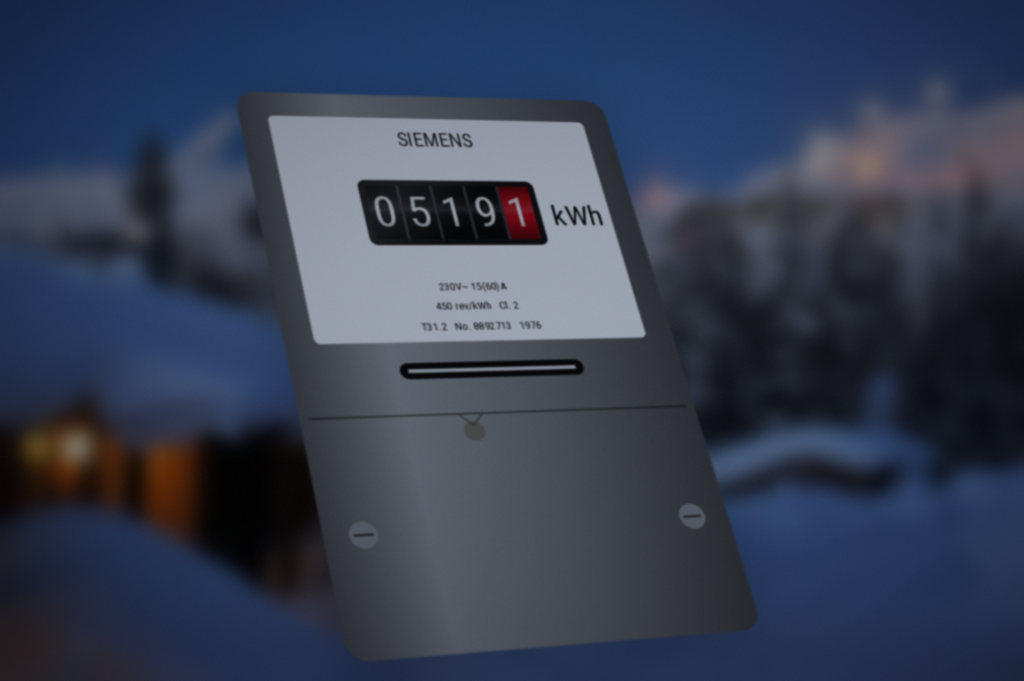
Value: value=519.1 unit=kWh
